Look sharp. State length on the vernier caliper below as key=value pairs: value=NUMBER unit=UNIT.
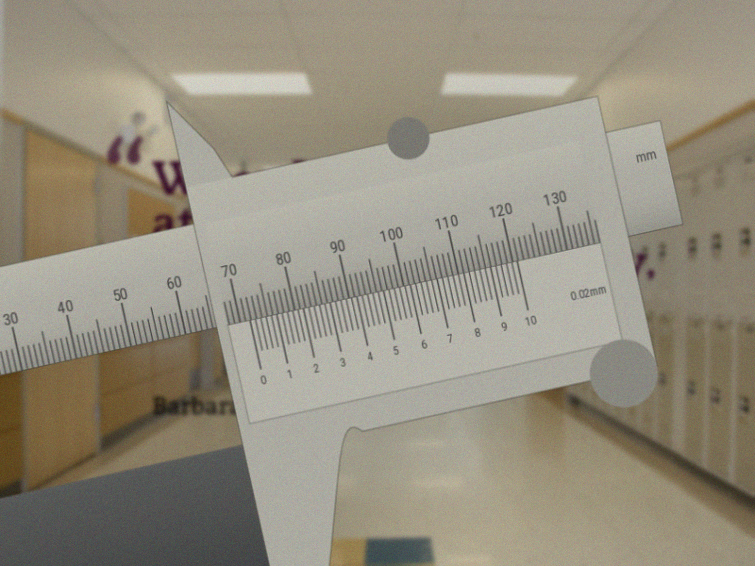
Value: value=71.8 unit=mm
